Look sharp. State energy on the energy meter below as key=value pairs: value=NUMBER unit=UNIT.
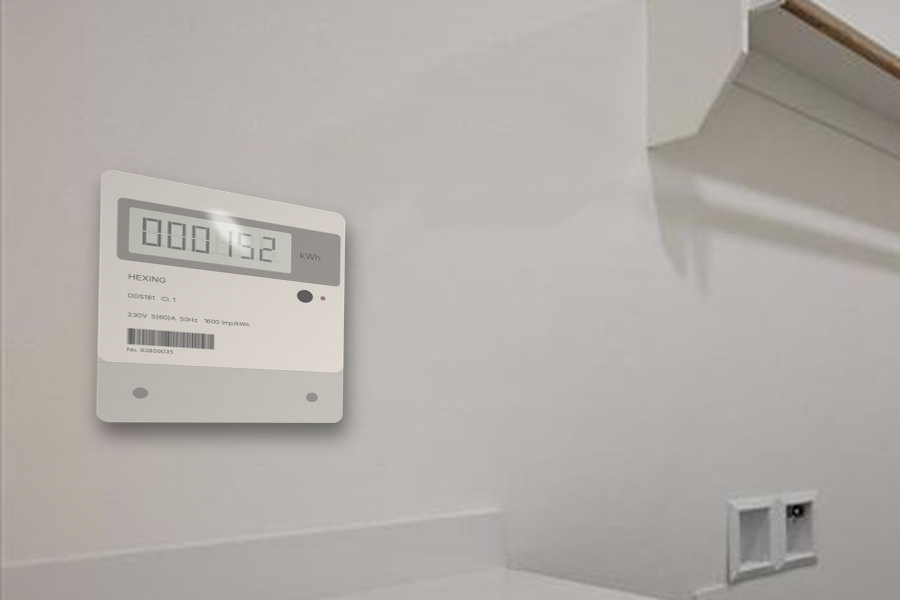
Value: value=152 unit=kWh
